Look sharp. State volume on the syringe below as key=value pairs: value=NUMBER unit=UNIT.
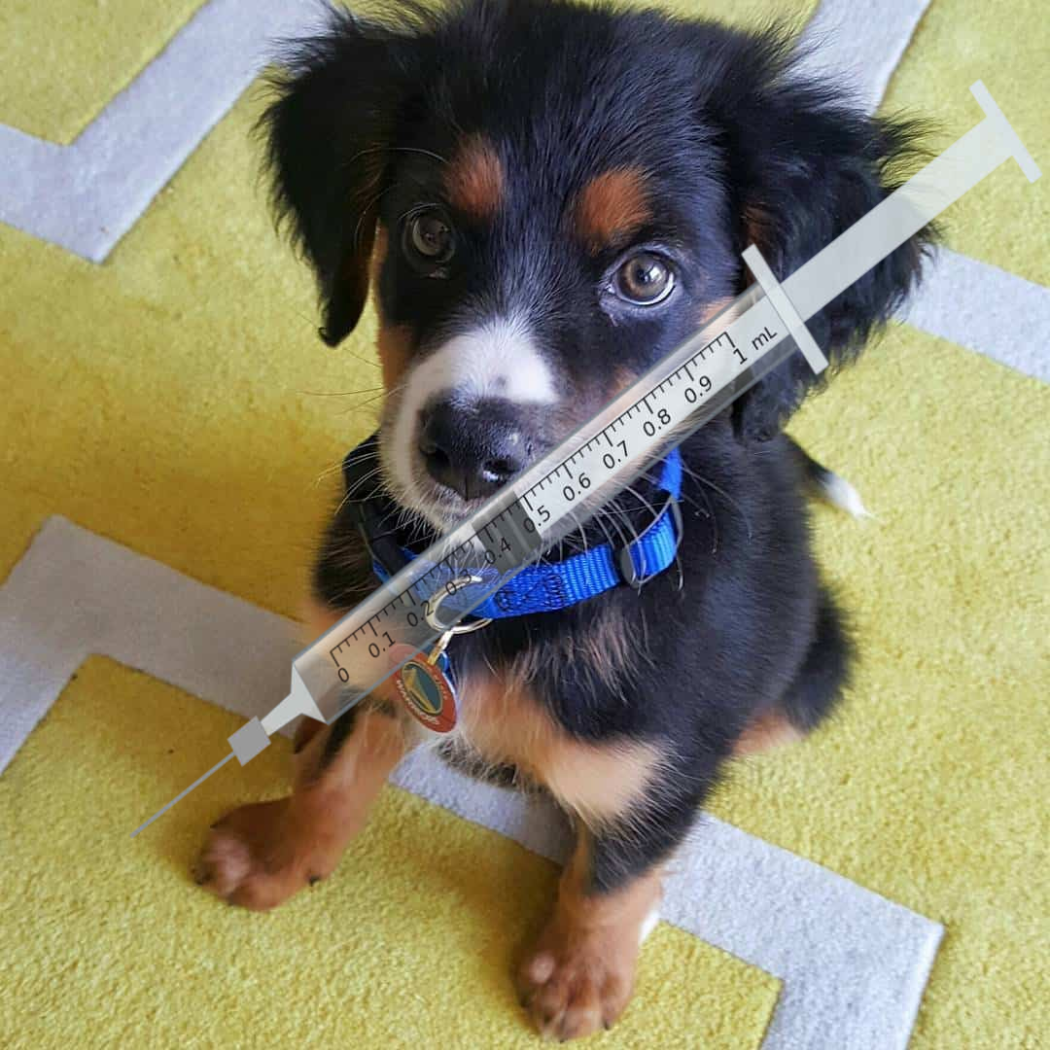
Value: value=0.38 unit=mL
